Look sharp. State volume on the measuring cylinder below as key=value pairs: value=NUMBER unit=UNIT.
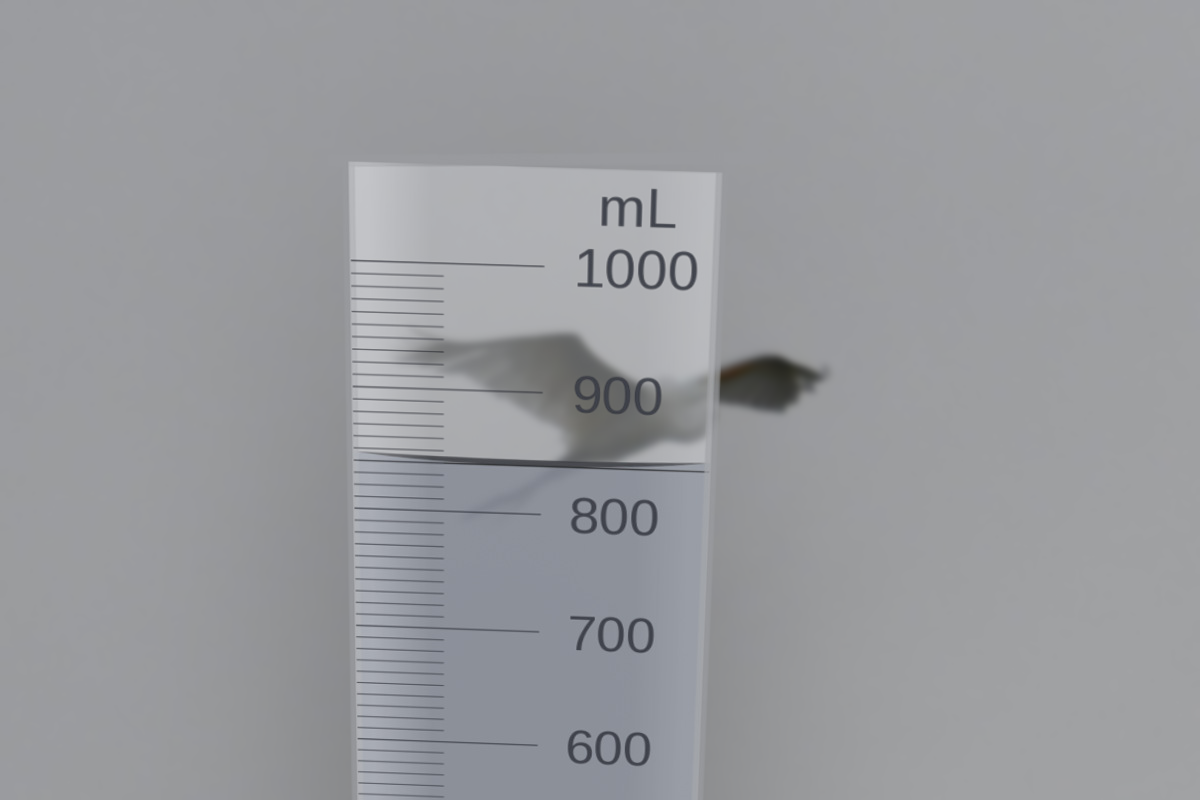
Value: value=840 unit=mL
